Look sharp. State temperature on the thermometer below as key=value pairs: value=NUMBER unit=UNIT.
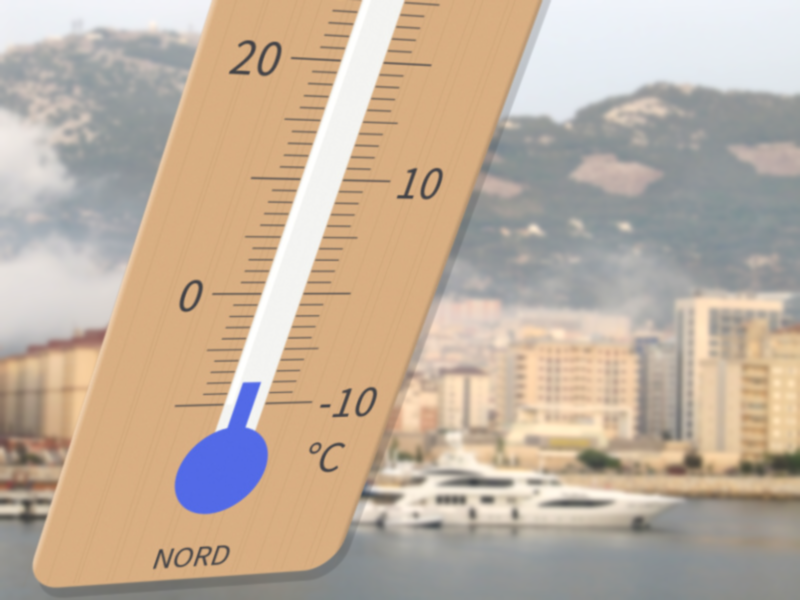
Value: value=-8 unit=°C
